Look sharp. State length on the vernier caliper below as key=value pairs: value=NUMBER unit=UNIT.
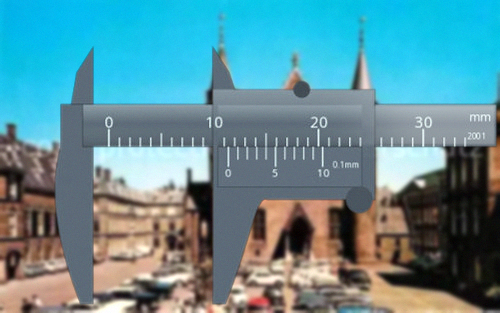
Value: value=11.4 unit=mm
